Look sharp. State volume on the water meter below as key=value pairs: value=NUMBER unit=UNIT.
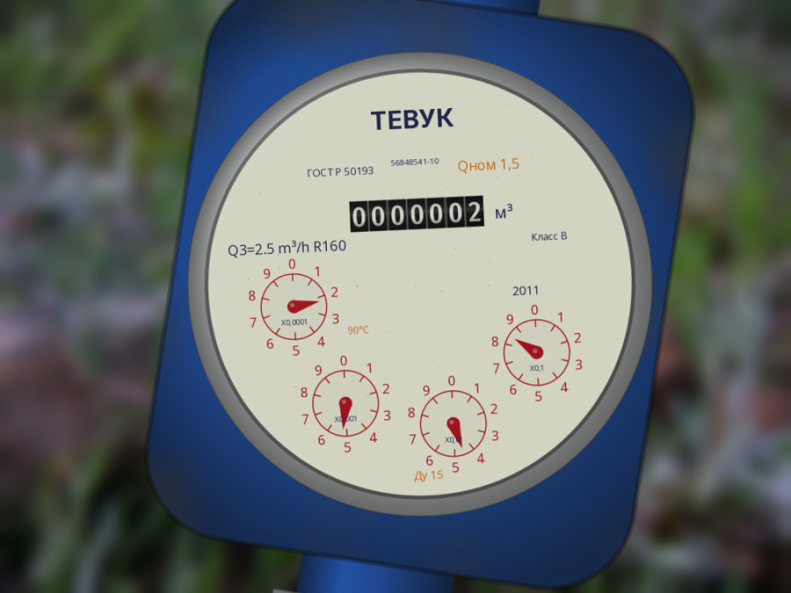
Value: value=2.8452 unit=m³
